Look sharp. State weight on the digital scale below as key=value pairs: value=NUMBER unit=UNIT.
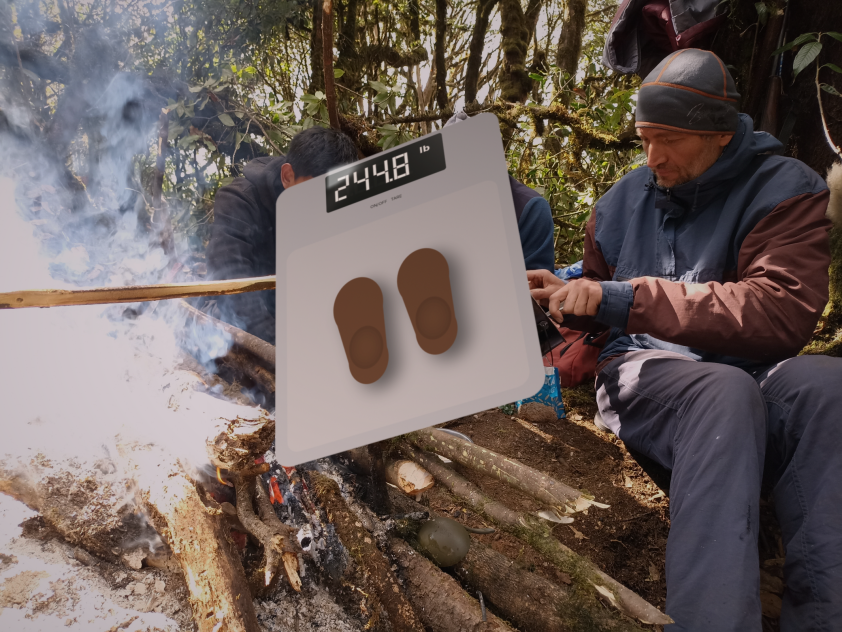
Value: value=244.8 unit=lb
